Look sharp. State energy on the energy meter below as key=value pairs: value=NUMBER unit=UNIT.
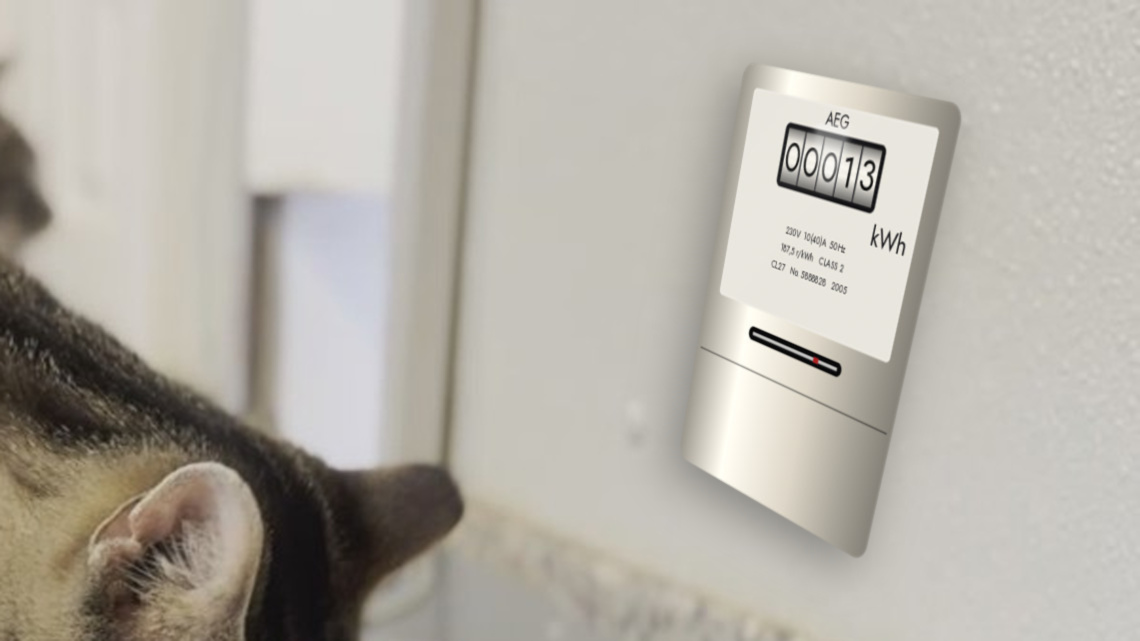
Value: value=13 unit=kWh
